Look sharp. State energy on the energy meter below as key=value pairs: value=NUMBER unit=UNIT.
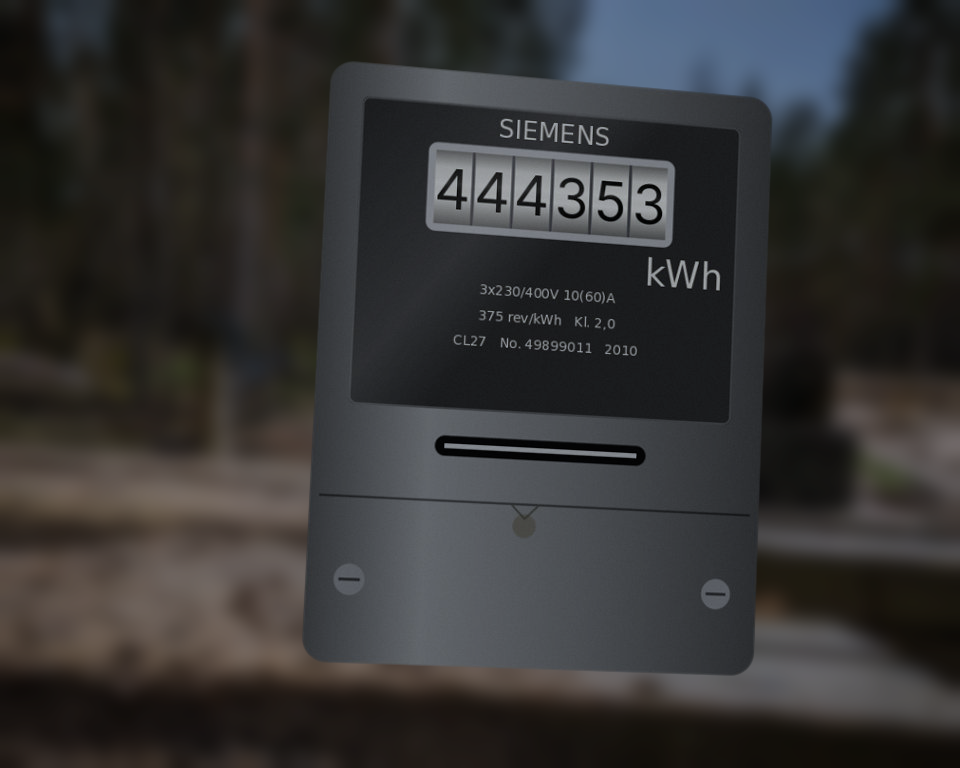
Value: value=444353 unit=kWh
